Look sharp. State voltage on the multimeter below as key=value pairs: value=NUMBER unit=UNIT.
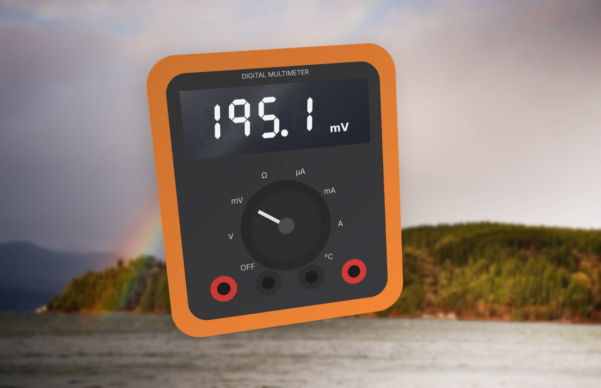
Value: value=195.1 unit=mV
